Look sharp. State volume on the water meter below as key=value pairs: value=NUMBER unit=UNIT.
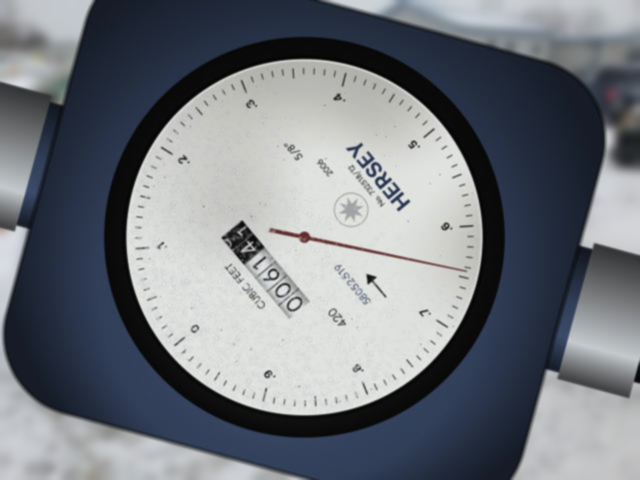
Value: value=6140.64 unit=ft³
